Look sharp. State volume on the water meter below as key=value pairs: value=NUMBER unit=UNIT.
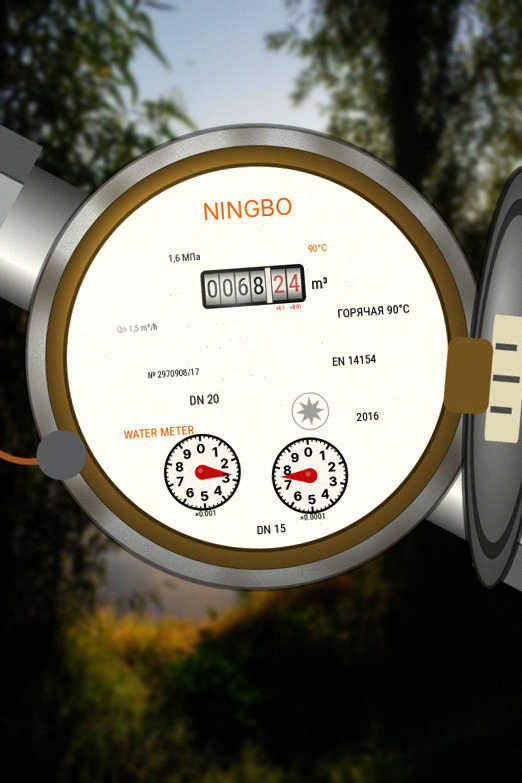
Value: value=68.2427 unit=m³
